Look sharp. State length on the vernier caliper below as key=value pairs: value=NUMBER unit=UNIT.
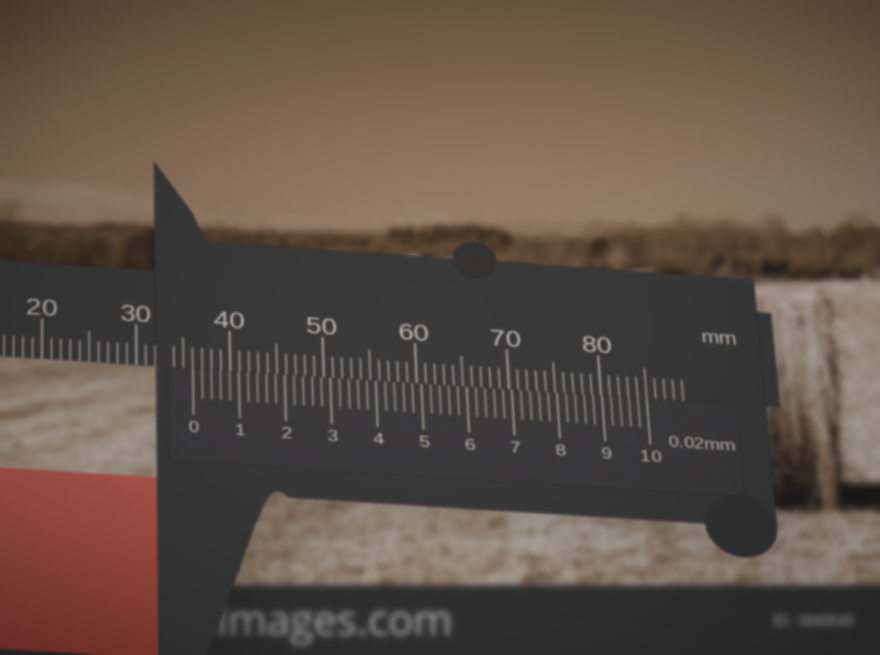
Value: value=36.0 unit=mm
